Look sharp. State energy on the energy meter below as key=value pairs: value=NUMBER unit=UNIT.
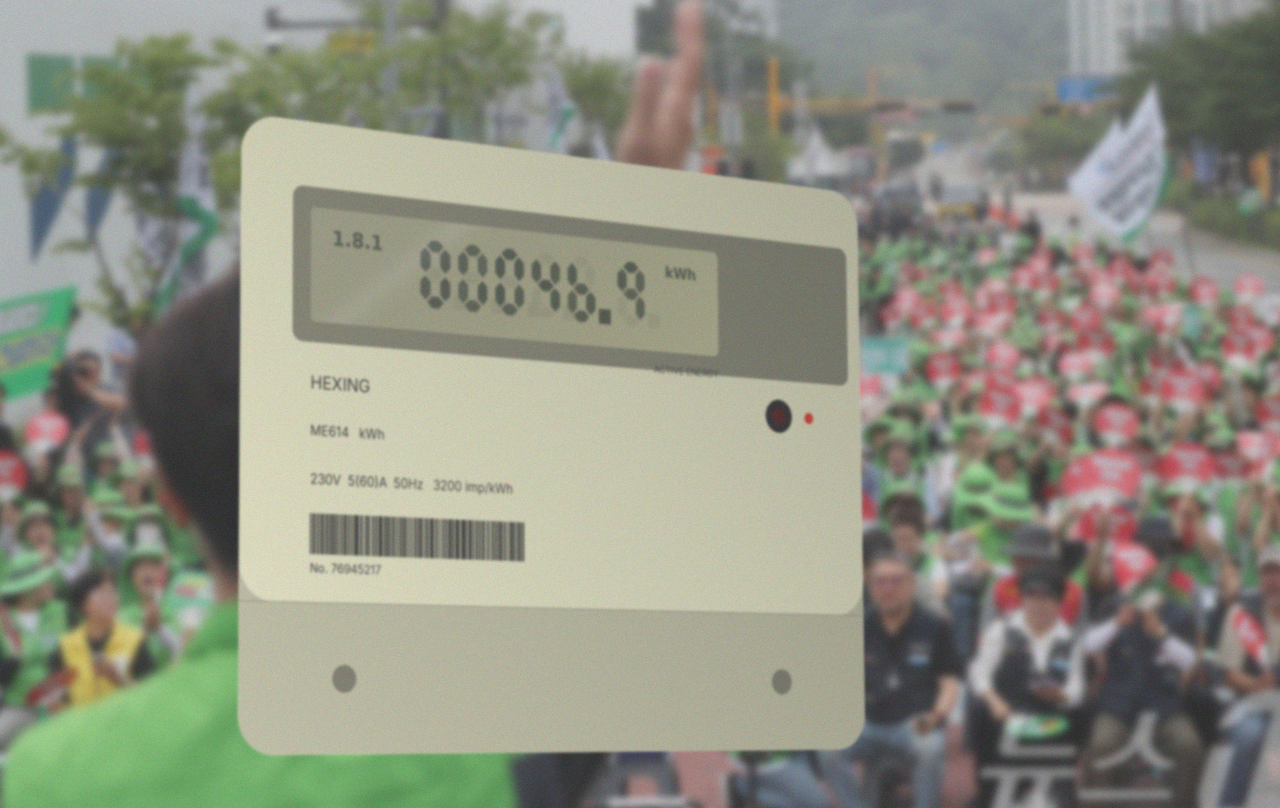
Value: value=46.9 unit=kWh
